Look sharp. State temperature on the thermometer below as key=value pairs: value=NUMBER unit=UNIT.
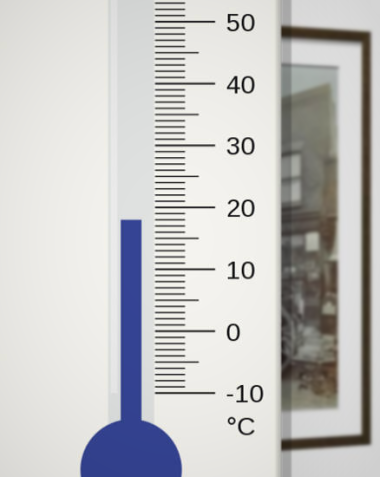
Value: value=18 unit=°C
